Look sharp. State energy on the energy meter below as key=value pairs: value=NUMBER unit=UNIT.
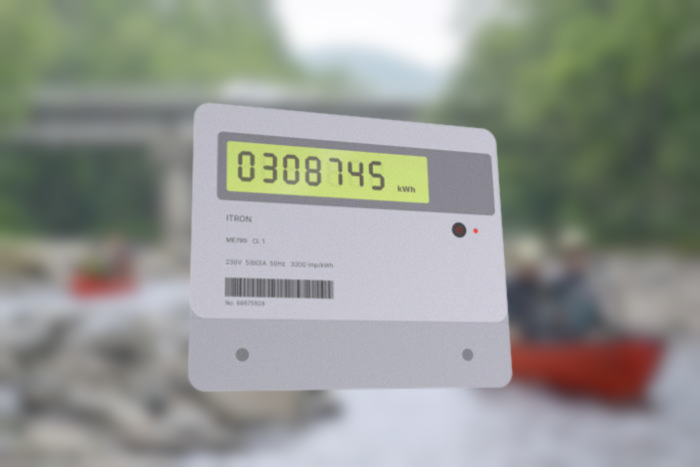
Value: value=308745 unit=kWh
